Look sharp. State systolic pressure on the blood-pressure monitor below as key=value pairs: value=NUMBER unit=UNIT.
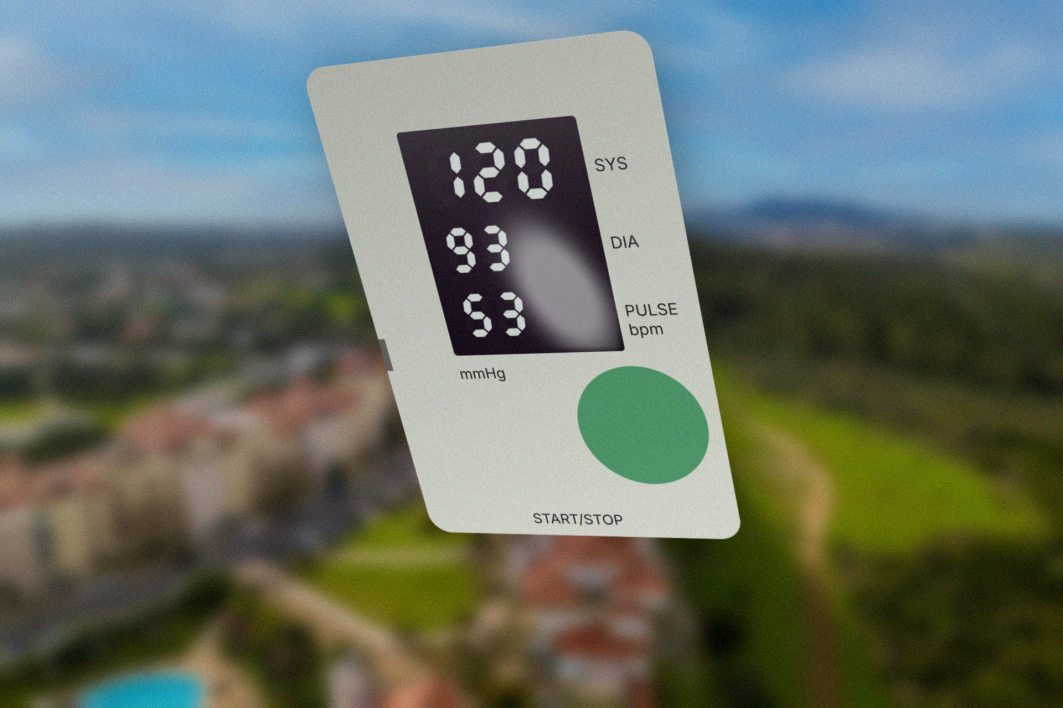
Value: value=120 unit=mmHg
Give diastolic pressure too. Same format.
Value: value=93 unit=mmHg
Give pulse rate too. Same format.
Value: value=53 unit=bpm
